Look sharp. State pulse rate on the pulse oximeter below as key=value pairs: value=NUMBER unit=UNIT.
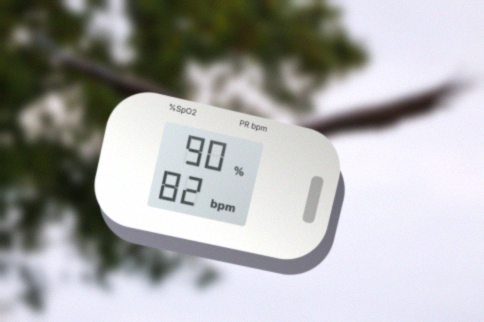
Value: value=82 unit=bpm
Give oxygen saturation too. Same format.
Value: value=90 unit=%
